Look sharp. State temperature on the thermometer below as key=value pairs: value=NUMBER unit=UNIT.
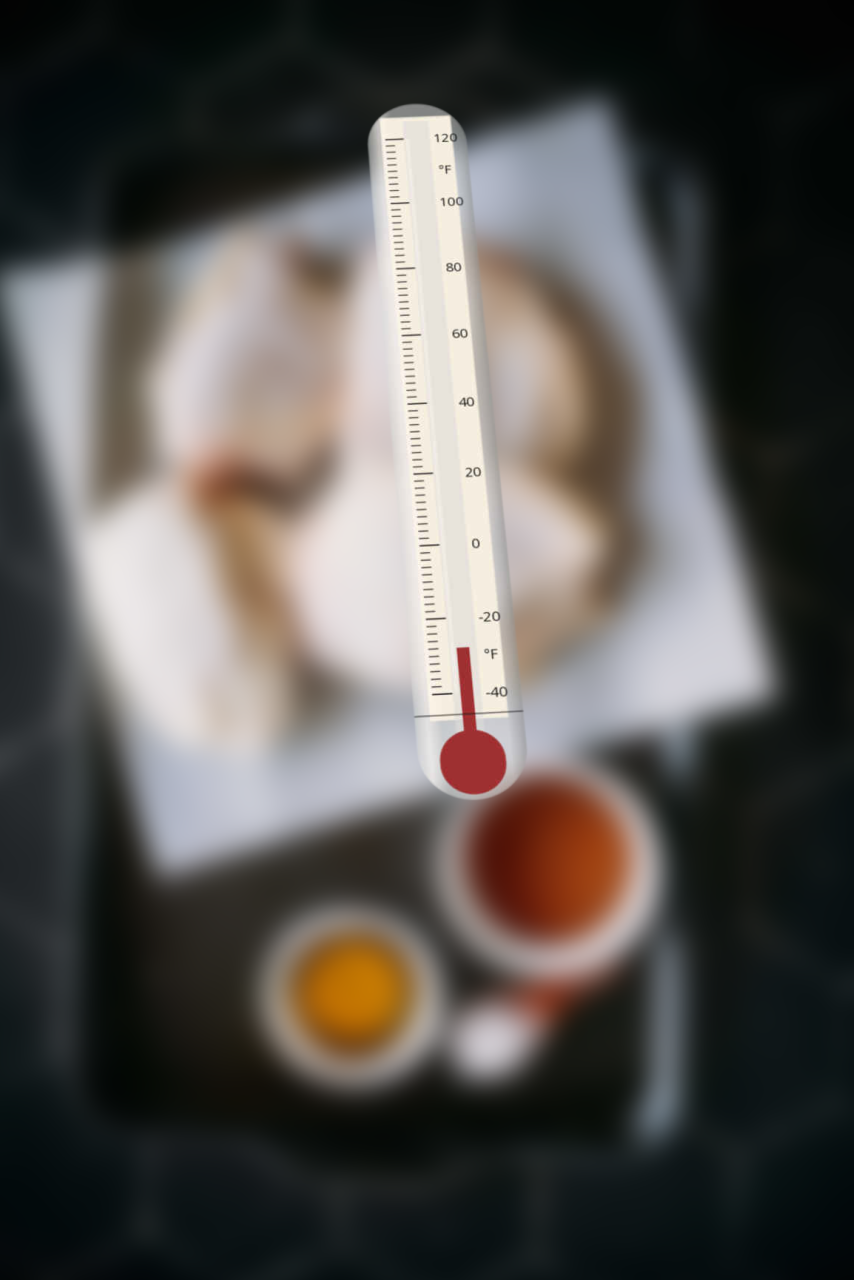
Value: value=-28 unit=°F
